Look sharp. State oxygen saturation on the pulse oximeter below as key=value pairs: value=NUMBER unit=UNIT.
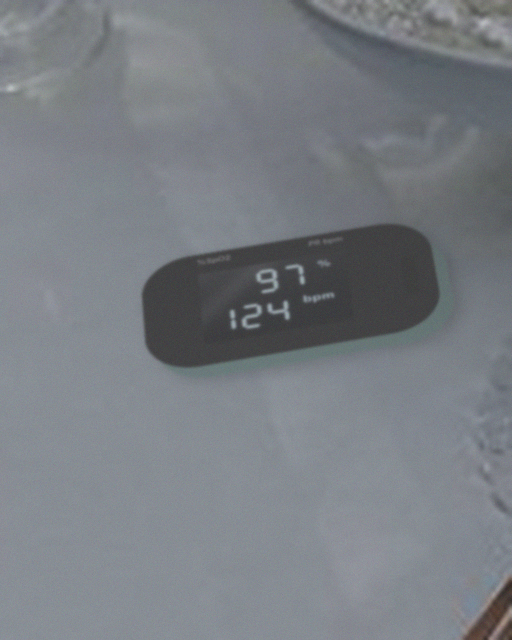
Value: value=97 unit=%
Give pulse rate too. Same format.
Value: value=124 unit=bpm
